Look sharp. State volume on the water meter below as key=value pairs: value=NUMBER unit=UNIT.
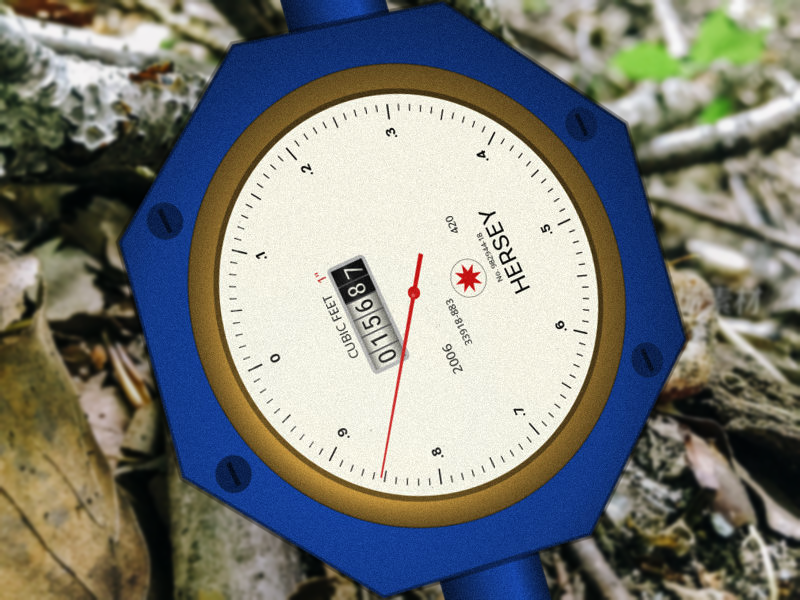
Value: value=15686.85 unit=ft³
